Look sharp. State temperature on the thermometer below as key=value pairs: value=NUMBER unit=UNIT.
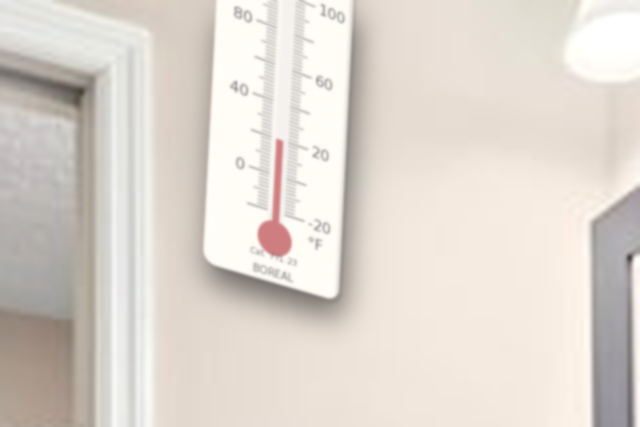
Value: value=20 unit=°F
